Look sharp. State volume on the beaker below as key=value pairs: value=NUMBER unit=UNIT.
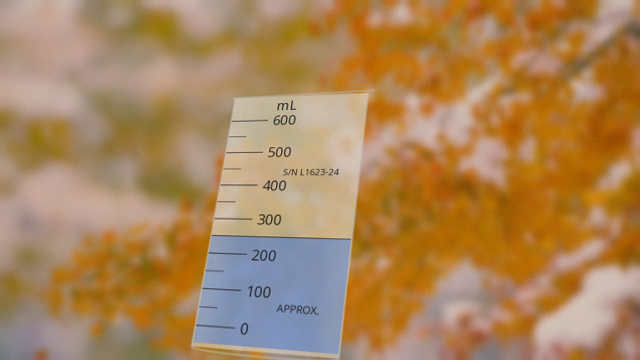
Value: value=250 unit=mL
